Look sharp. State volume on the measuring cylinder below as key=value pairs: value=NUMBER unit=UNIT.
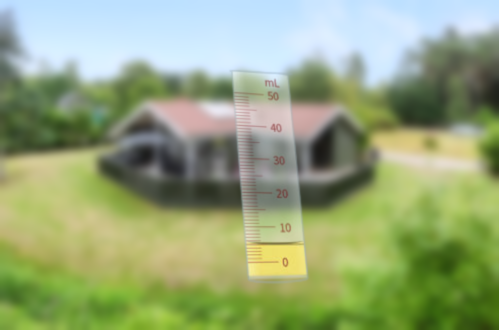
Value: value=5 unit=mL
